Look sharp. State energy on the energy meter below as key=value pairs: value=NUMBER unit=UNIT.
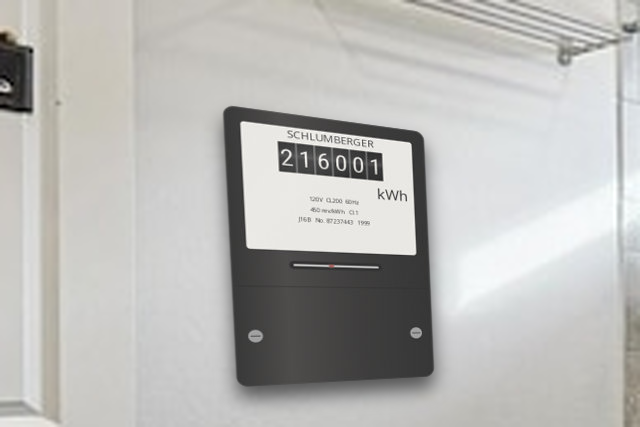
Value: value=216001 unit=kWh
